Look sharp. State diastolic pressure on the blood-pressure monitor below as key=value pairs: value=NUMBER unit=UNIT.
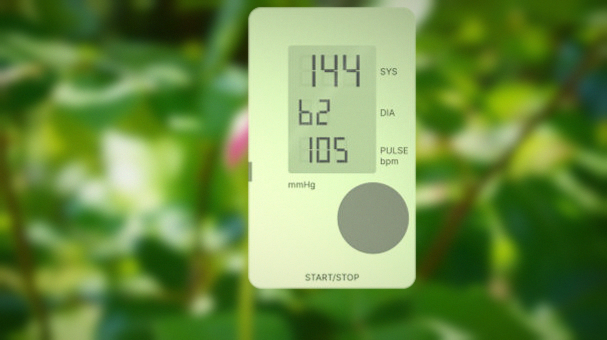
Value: value=62 unit=mmHg
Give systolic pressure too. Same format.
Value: value=144 unit=mmHg
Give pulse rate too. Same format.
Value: value=105 unit=bpm
